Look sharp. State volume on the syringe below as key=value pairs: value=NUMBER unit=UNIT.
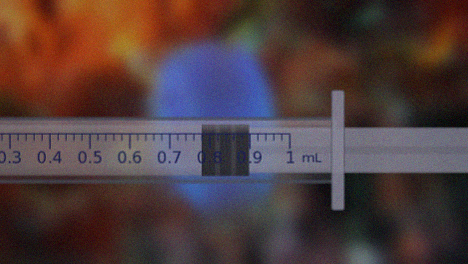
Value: value=0.78 unit=mL
